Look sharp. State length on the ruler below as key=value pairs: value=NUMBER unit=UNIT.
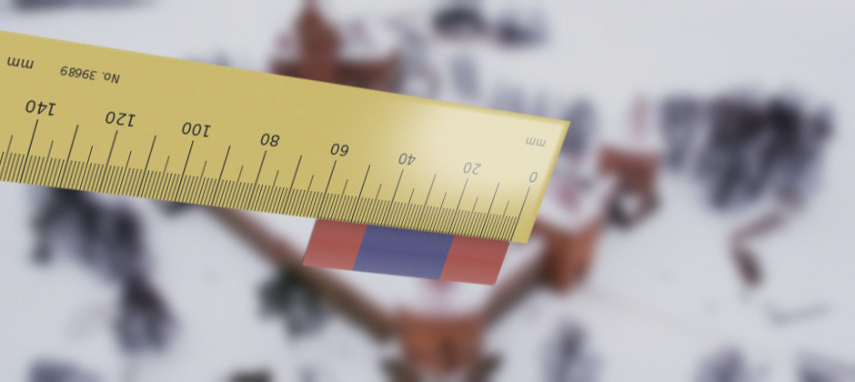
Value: value=60 unit=mm
